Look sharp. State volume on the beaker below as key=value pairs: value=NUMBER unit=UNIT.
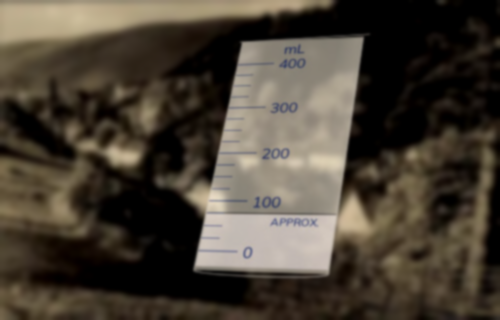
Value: value=75 unit=mL
